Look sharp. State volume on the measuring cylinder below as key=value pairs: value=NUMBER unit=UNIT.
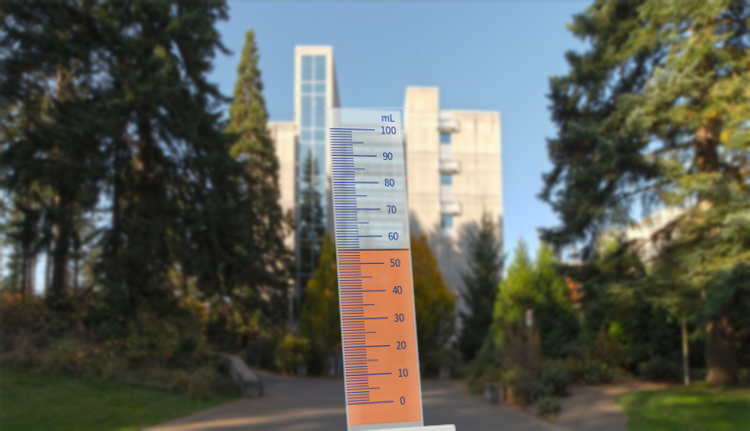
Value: value=55 unit=mL
